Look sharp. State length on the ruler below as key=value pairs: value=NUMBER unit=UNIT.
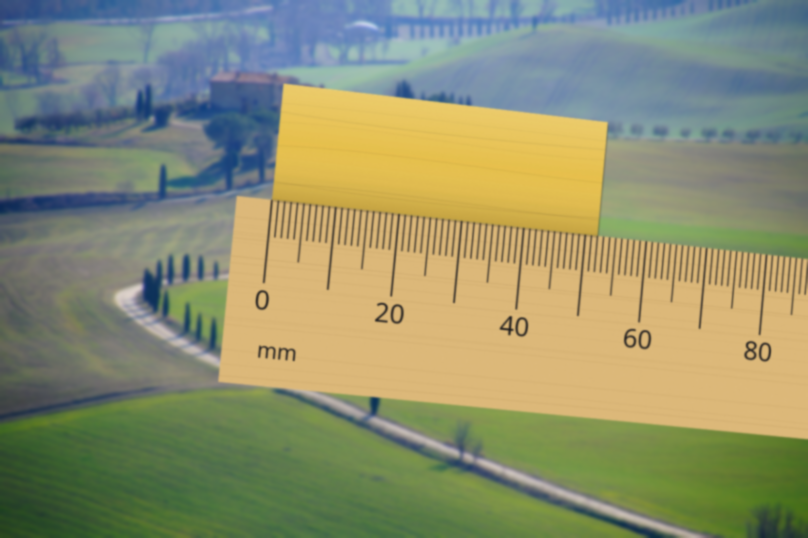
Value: value=52 unit=mm
